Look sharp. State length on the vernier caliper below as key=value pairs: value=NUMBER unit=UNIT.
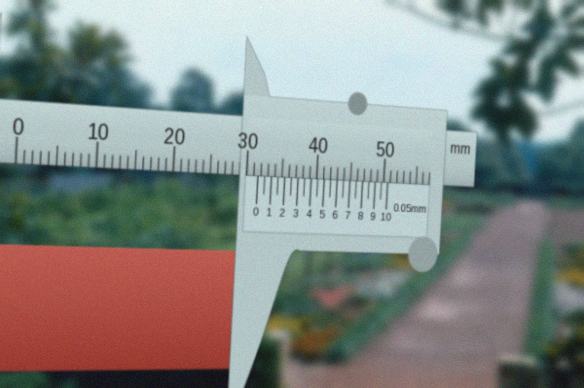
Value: value=31.6 unit=mm
